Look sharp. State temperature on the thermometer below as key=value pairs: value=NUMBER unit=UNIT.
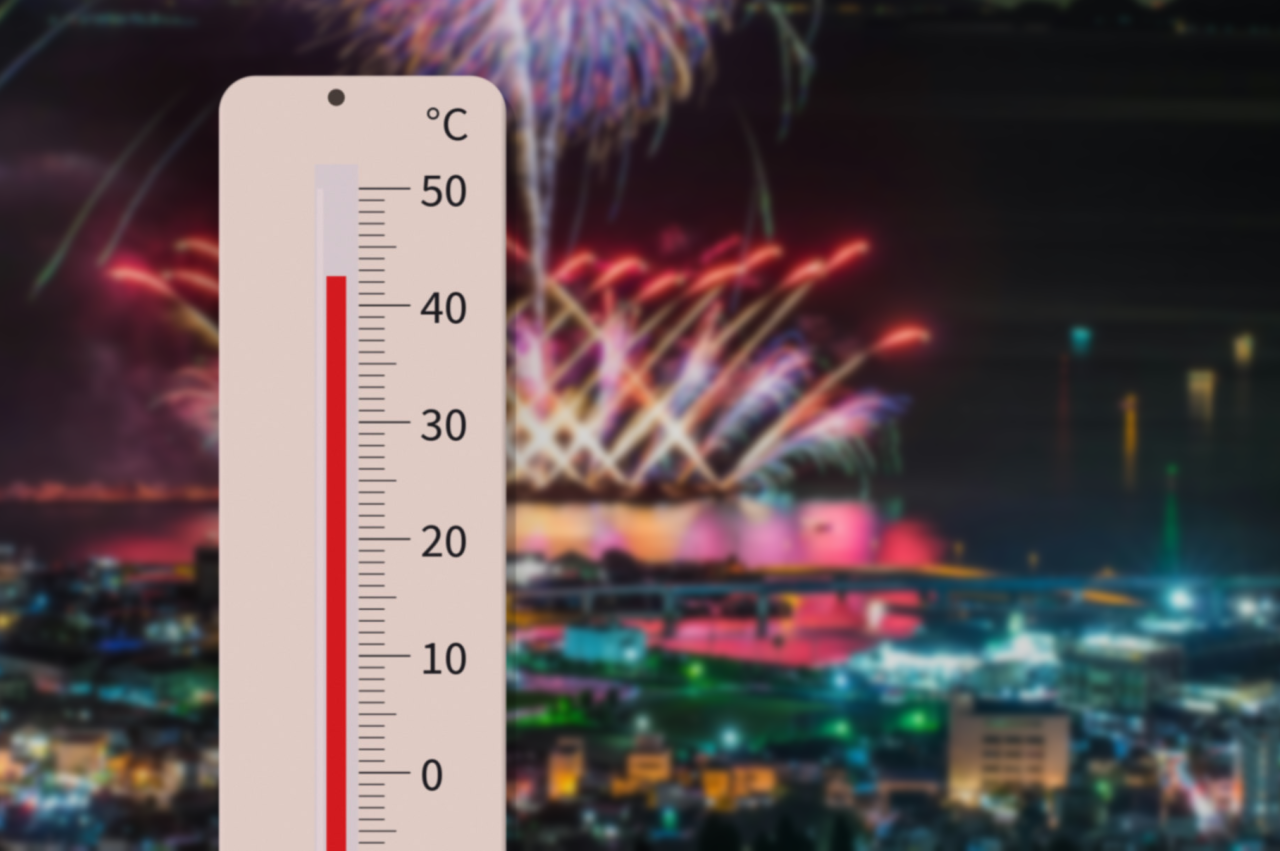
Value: value=42.5 unit=°C
